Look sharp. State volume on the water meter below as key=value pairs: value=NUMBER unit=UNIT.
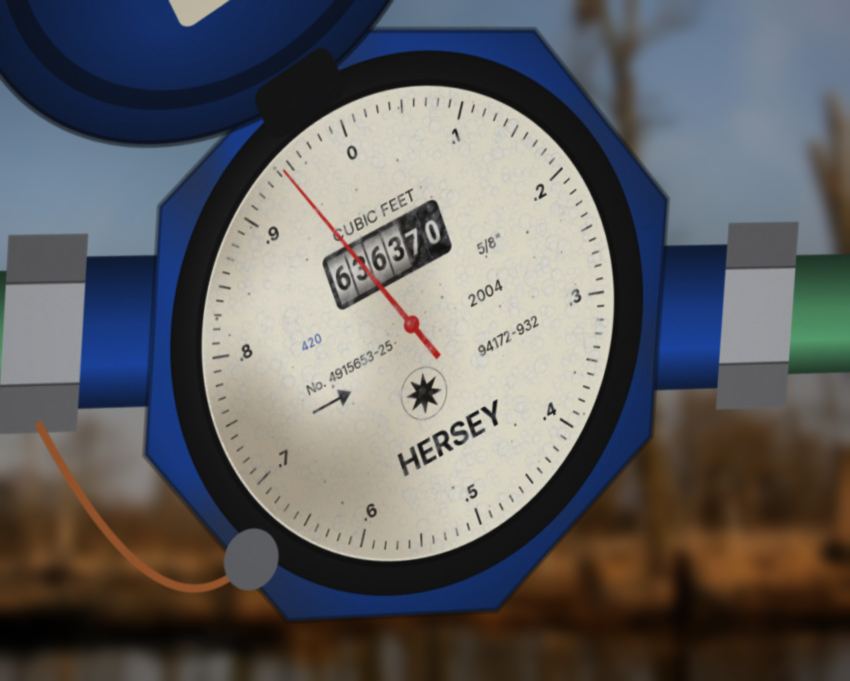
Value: value=636369.94 unit=ft³
